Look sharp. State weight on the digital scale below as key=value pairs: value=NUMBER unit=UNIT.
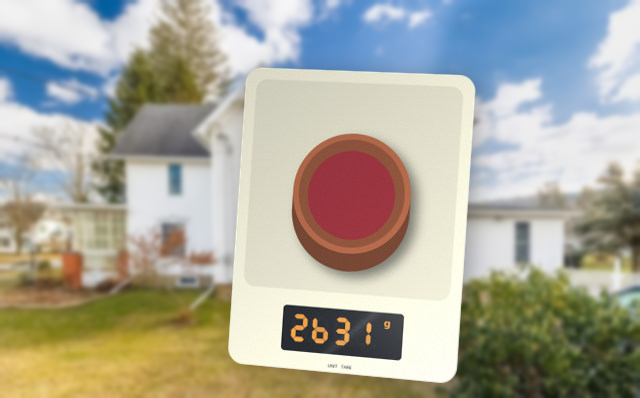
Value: value=2631 unit=g
